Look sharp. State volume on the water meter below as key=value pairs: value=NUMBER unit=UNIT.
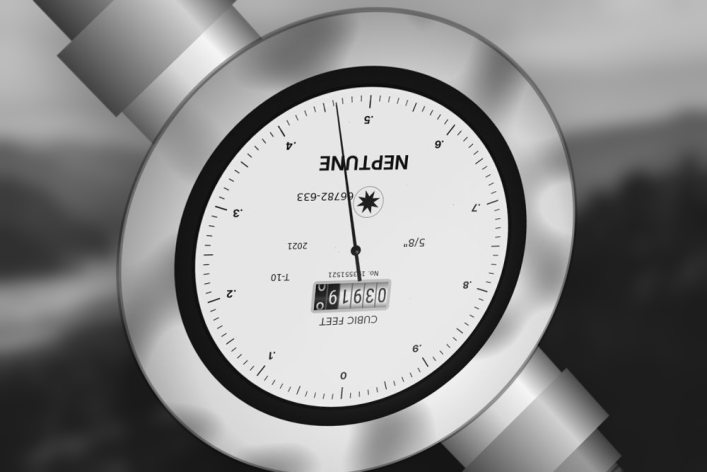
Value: value=39198.46 unit=ft³
